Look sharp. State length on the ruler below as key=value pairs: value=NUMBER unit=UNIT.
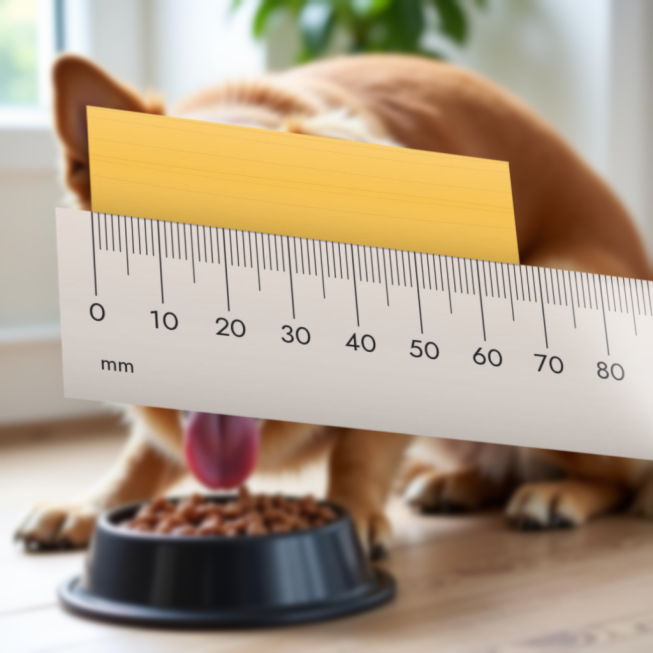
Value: value=67 unit=mm
